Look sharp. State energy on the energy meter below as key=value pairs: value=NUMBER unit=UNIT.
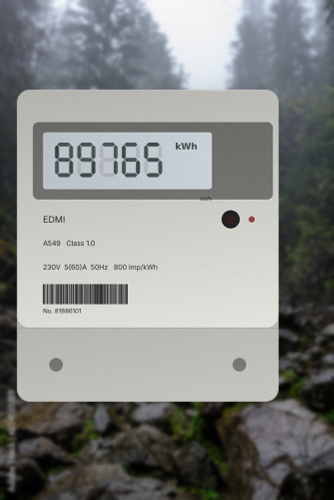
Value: value=89765 unit=kWh
